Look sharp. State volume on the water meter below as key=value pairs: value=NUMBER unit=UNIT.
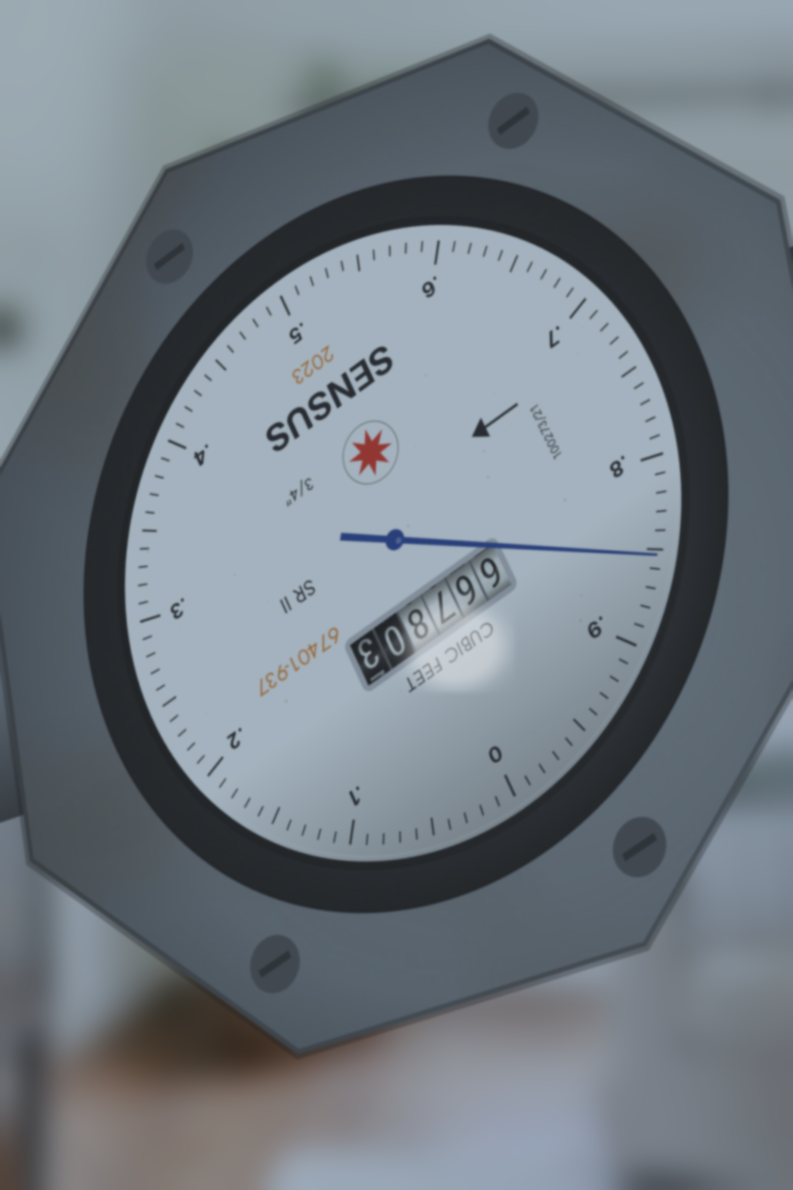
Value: value=667802.85 unit=ft³
